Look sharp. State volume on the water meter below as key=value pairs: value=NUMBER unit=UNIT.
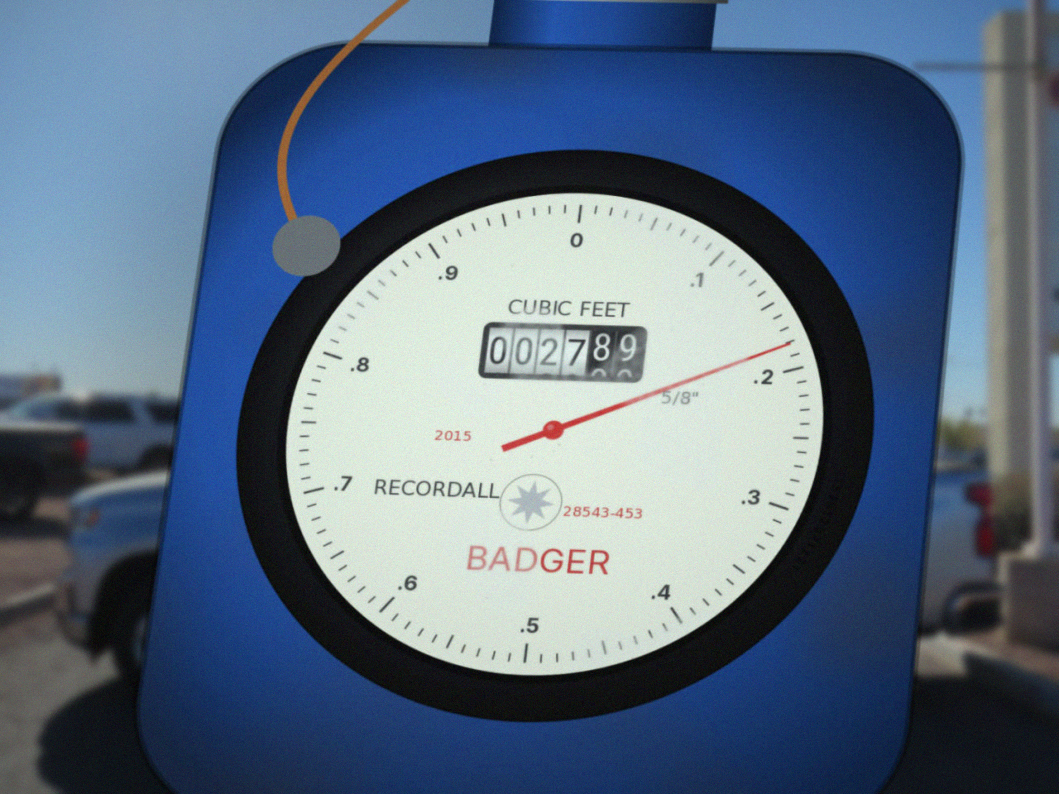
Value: value=2789.18 unit=ft³
